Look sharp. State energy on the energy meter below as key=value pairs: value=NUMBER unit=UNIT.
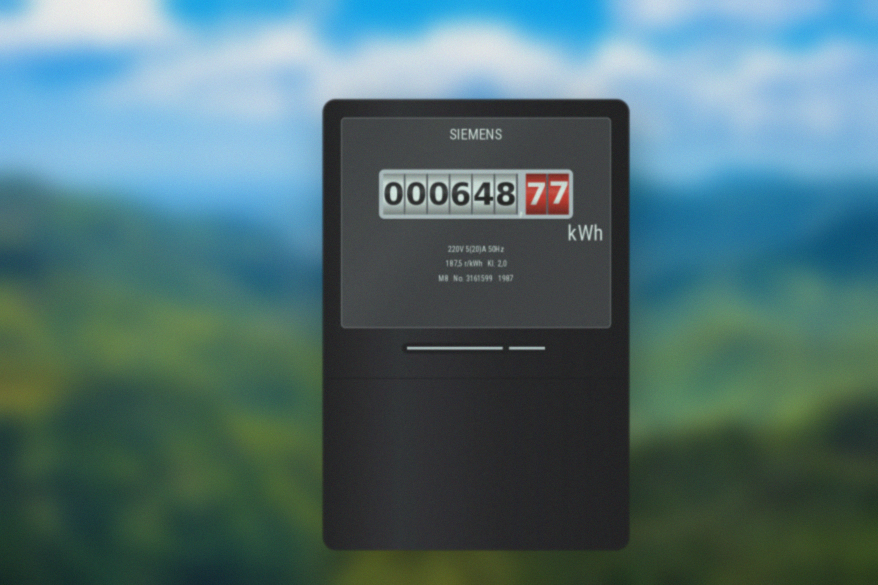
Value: value=648.77 unit=kWh
